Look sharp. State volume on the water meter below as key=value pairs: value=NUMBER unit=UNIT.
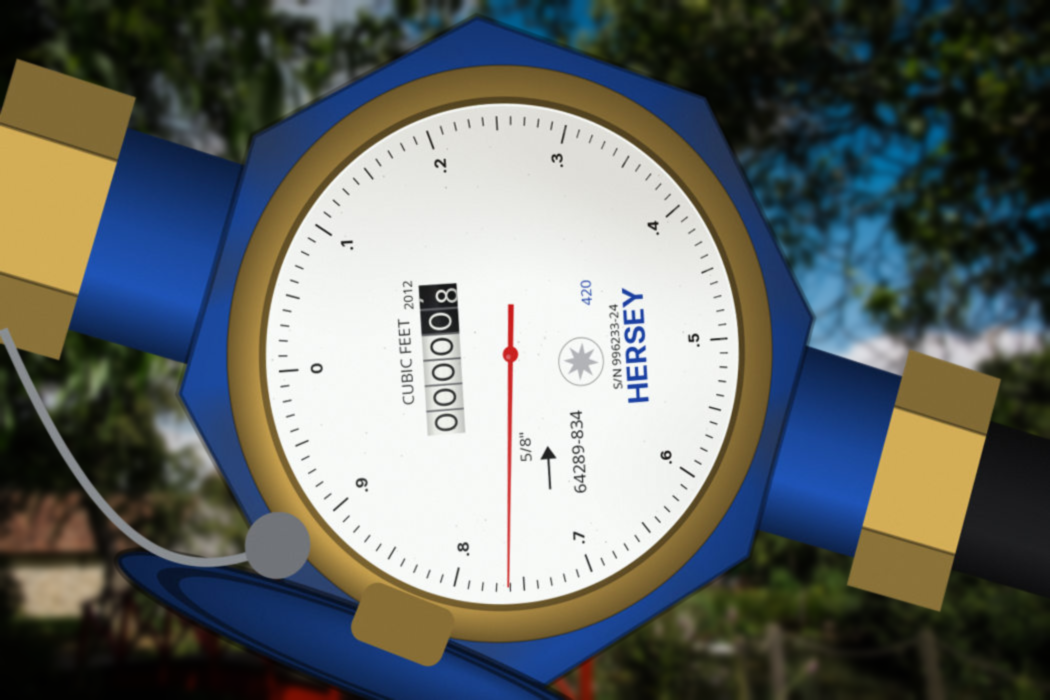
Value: value=7.76 unit=ft³
